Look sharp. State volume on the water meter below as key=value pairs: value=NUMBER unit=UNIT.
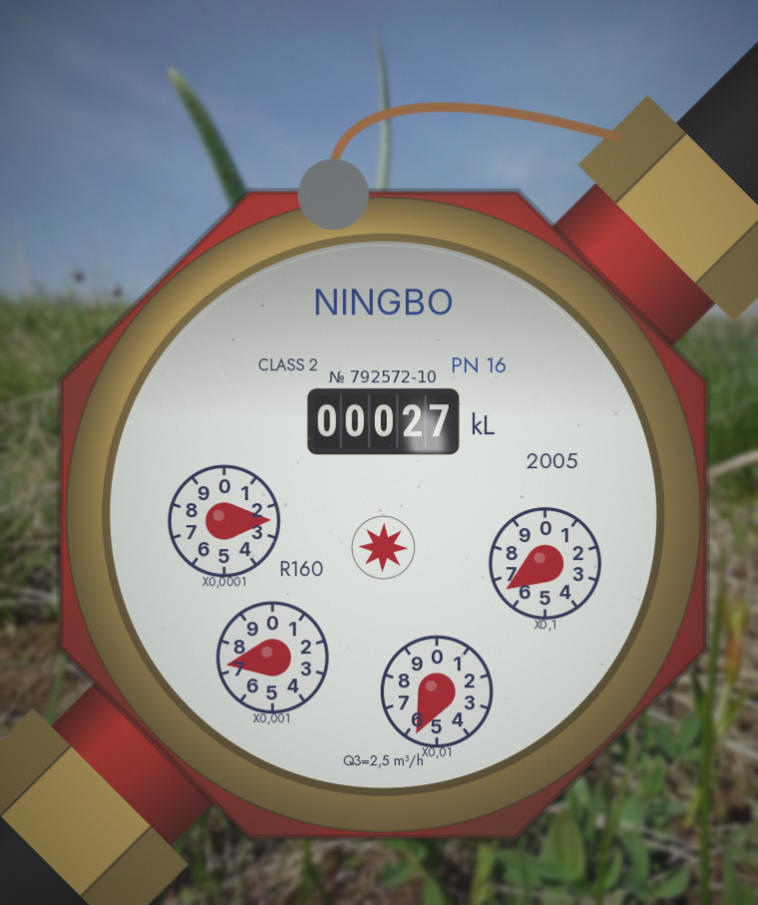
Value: value=27.6572 unit=kL
